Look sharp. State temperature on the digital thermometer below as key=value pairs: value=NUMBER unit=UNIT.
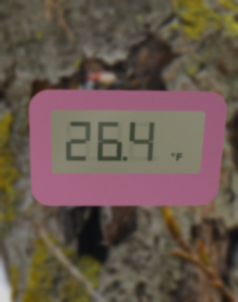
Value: value=26.4 unit=°F
